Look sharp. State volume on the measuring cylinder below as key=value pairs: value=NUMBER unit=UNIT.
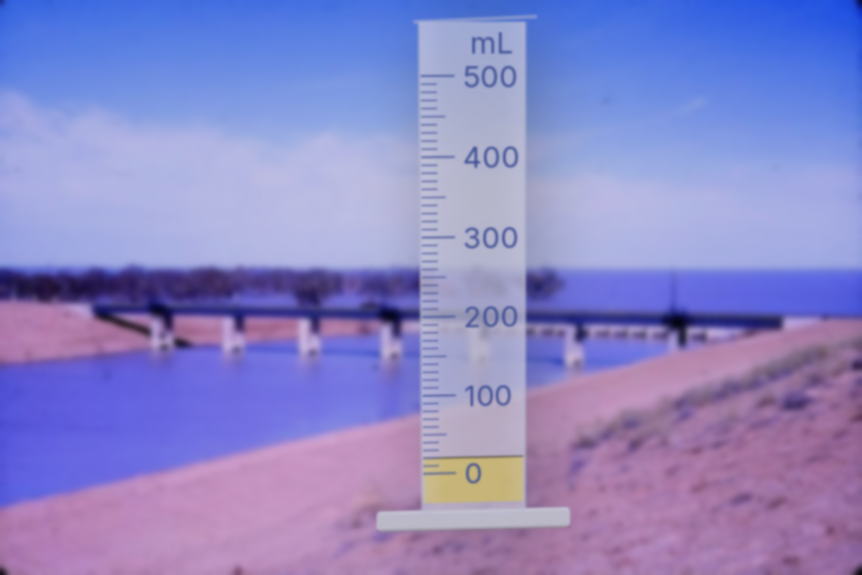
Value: value=20 unit=mL
